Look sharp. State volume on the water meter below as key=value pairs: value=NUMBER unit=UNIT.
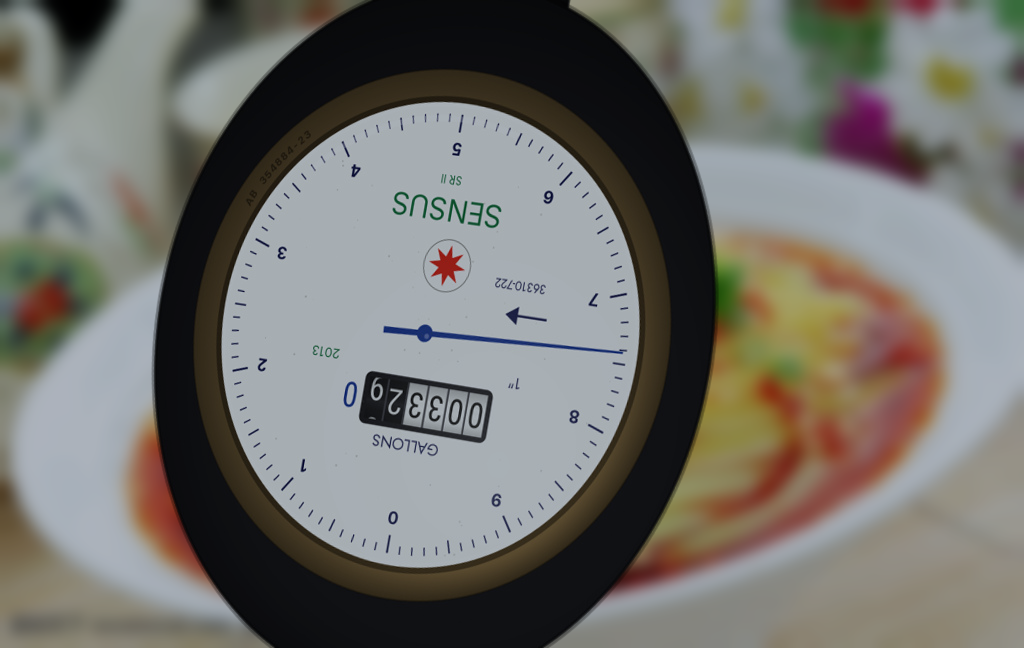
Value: value=33287.4 unit=gal
